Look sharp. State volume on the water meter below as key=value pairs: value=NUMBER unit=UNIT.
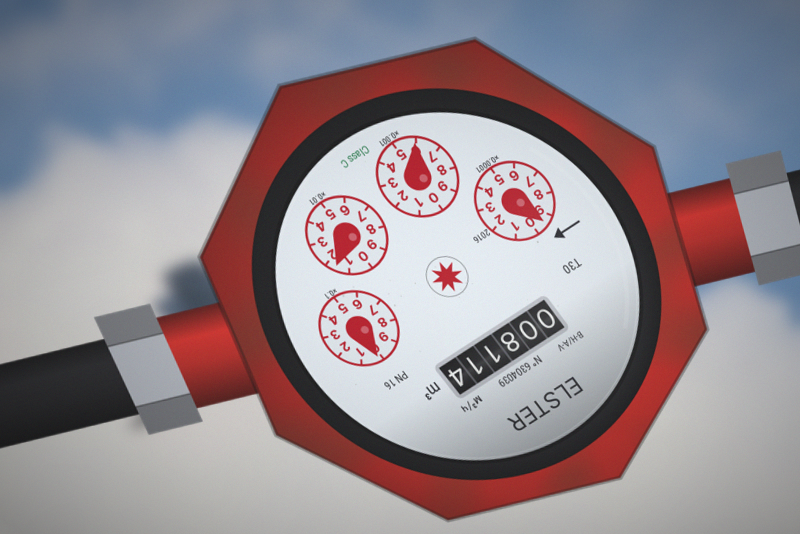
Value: value=8114.0159 unit=m³
